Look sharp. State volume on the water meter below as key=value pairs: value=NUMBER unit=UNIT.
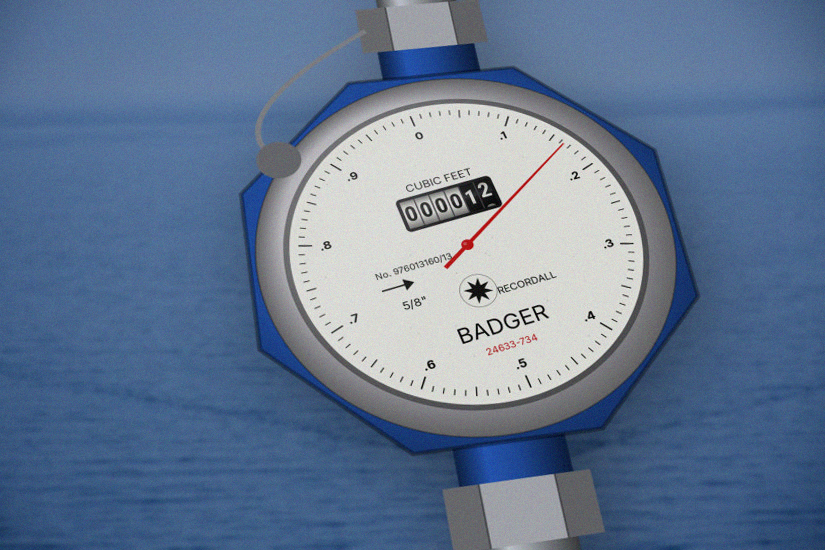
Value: value=12.16 unit=ft³
